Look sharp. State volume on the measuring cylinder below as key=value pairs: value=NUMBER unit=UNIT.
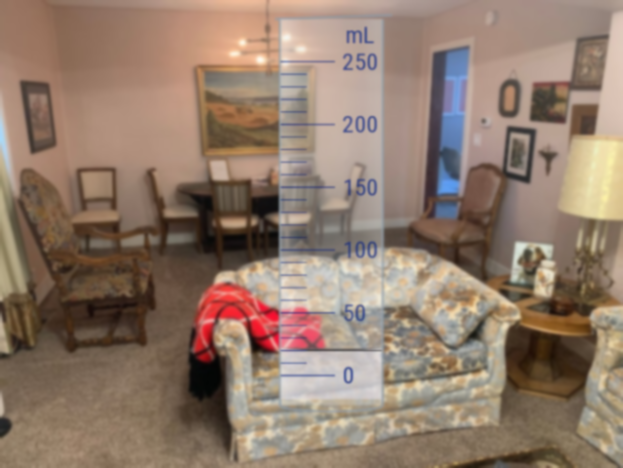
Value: value=20 unit=mL
